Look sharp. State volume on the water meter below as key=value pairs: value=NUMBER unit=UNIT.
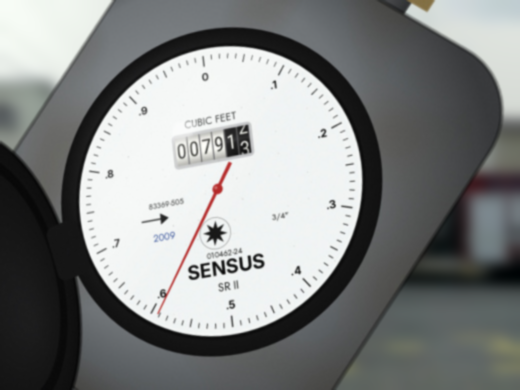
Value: value=7912.59 unit=ft³
